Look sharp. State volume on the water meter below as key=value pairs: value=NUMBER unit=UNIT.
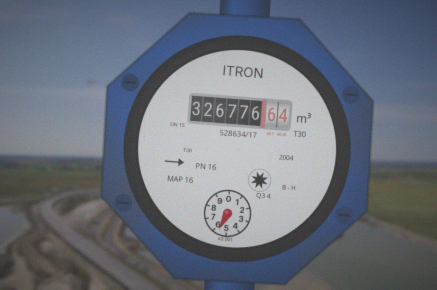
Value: value=326776.645 unit=m³
